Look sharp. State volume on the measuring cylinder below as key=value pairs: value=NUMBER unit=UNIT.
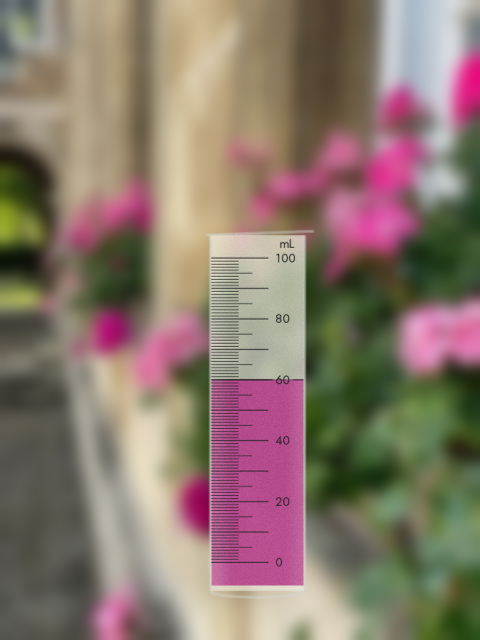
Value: value=60 unit=mL
